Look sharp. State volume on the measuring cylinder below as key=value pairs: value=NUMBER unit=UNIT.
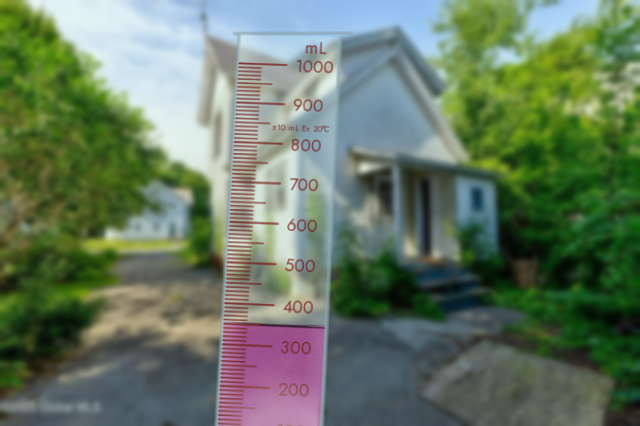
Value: value=350 unit=mL
